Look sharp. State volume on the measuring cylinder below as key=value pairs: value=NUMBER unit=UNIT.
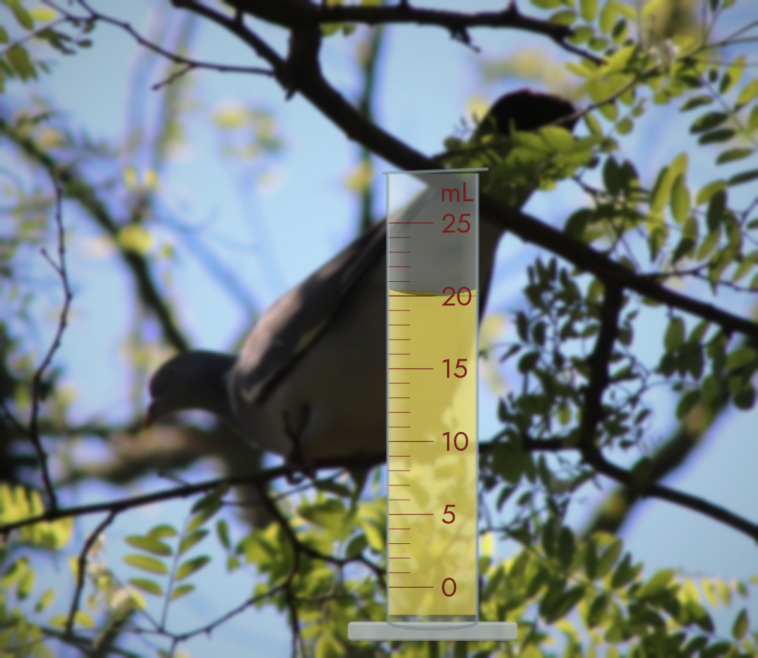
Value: value=20 unit=mL
